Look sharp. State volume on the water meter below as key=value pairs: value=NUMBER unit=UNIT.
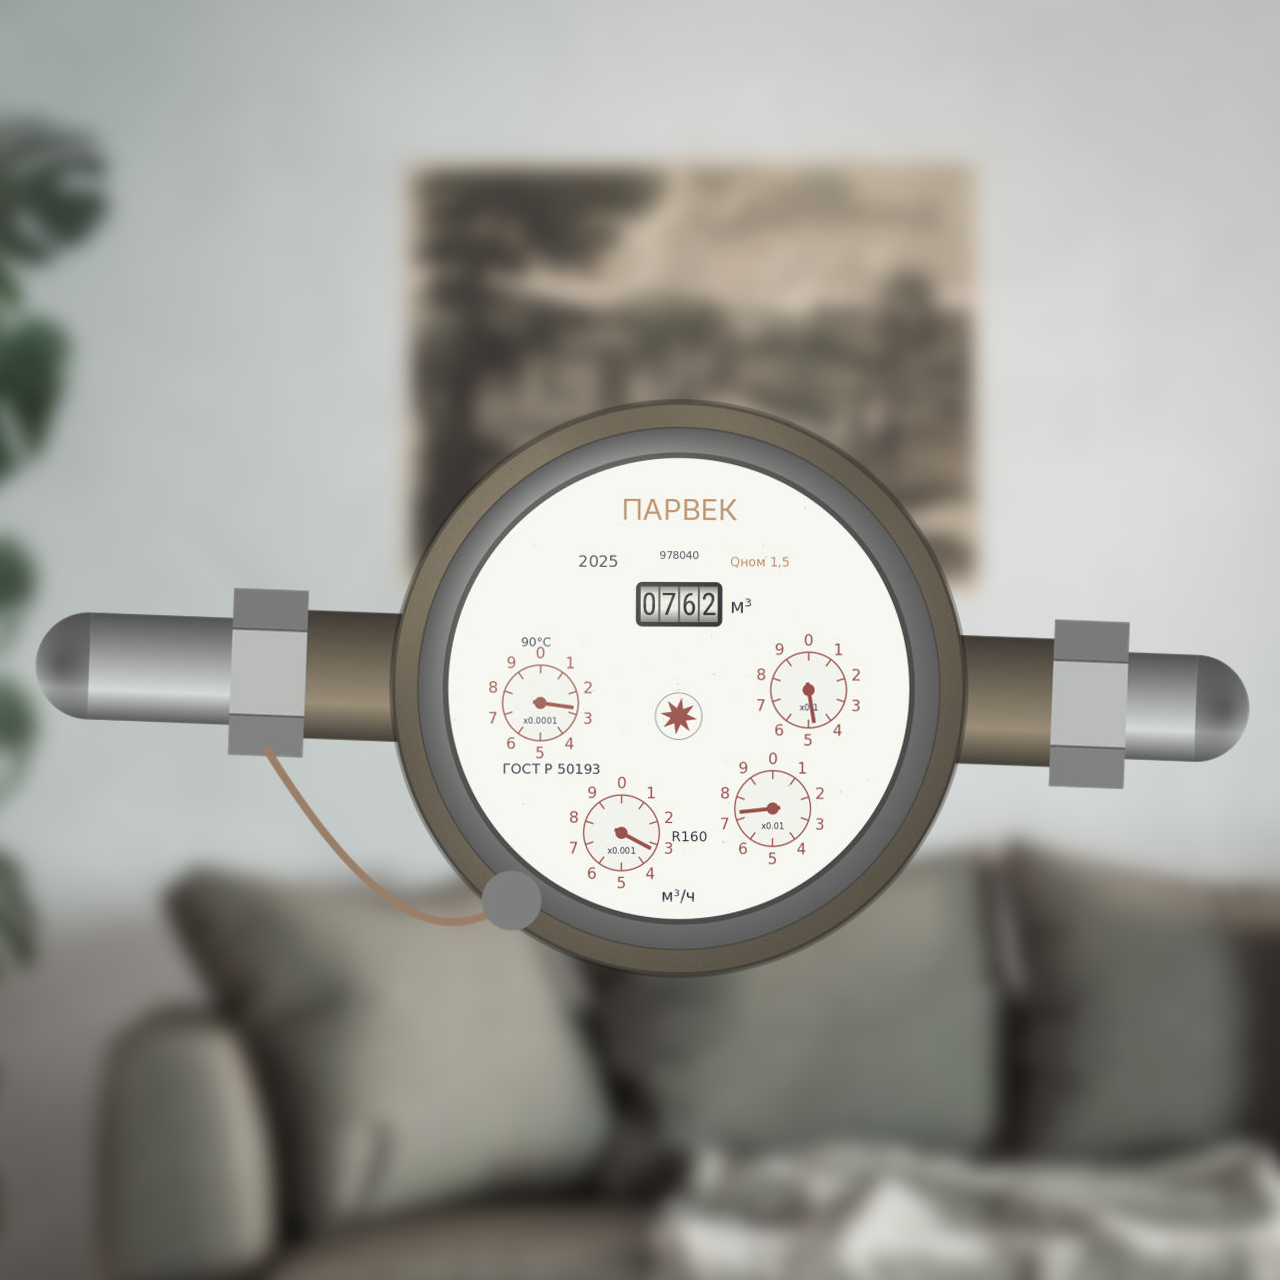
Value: value=762.4732 unit=m³
